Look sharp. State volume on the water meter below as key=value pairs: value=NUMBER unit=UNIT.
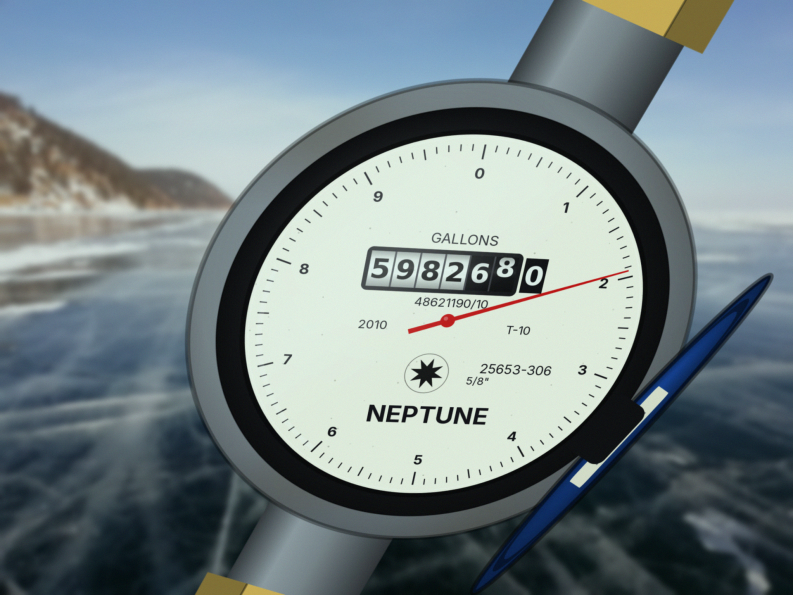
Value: value=5982681.9 unit=gal
